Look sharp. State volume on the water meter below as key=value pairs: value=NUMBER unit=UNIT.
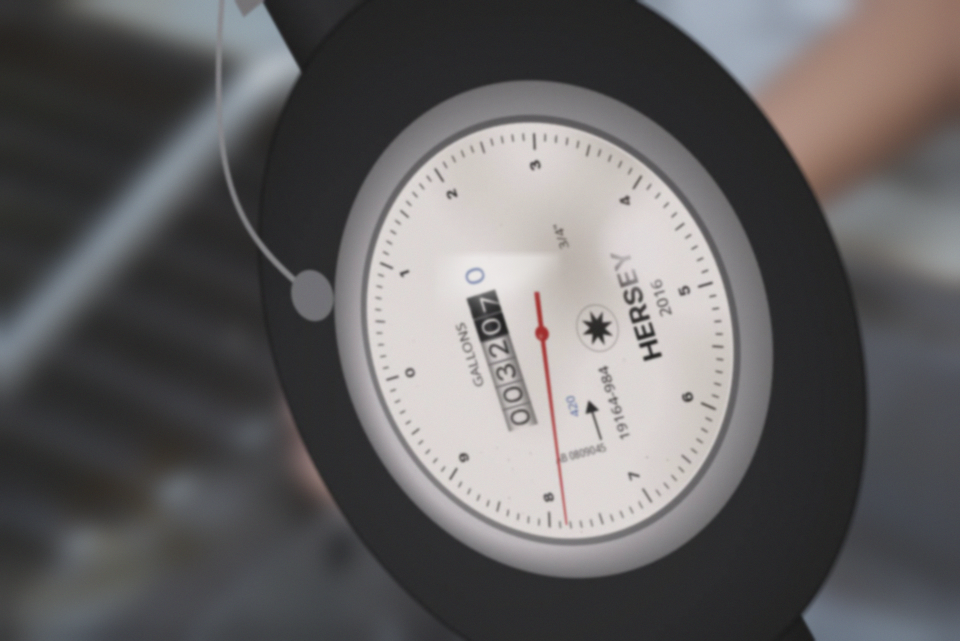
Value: value=32067.8 unit=gal
